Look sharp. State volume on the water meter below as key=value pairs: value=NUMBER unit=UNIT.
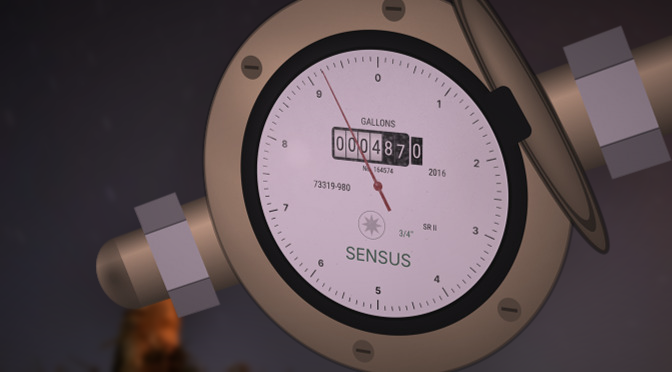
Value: value=4869.2 unit=gal
